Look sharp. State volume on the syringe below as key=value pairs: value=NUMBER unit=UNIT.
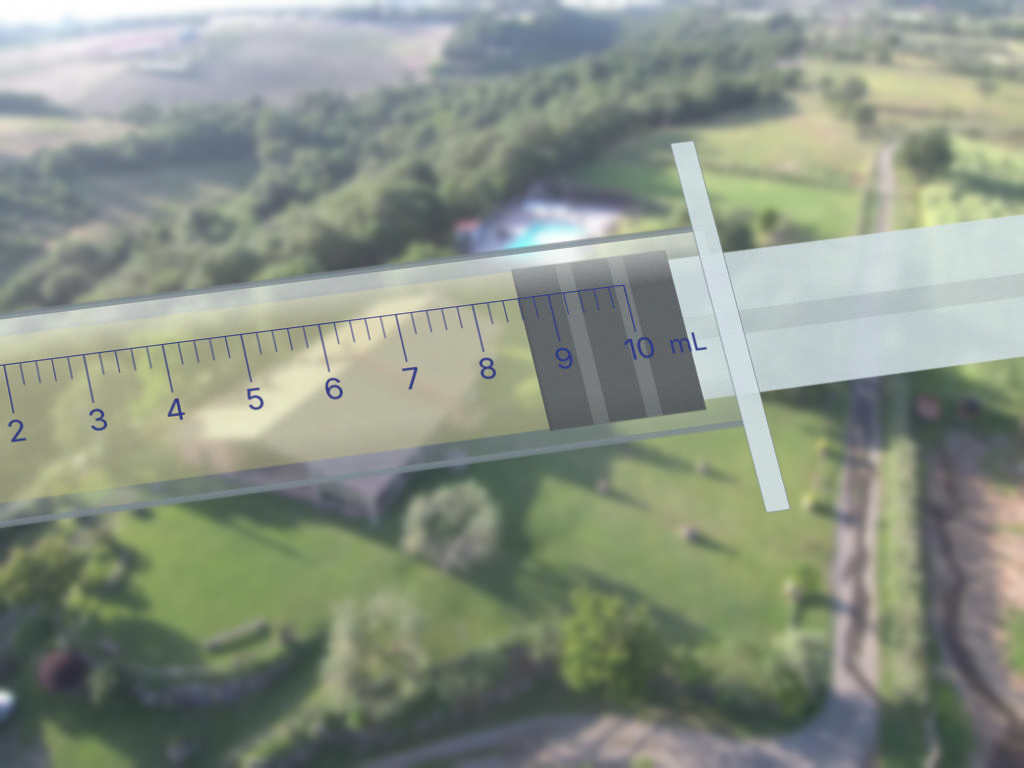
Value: value=8.6 unit=mL
